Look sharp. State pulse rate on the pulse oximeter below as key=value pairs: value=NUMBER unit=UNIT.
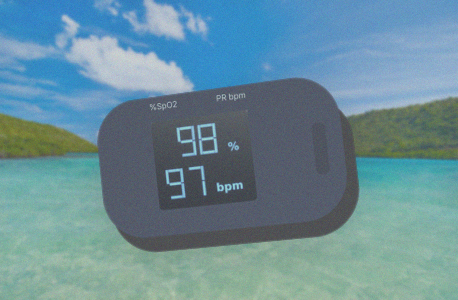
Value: value=97 unit=bpm
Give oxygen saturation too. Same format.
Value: value=98 unit=%
